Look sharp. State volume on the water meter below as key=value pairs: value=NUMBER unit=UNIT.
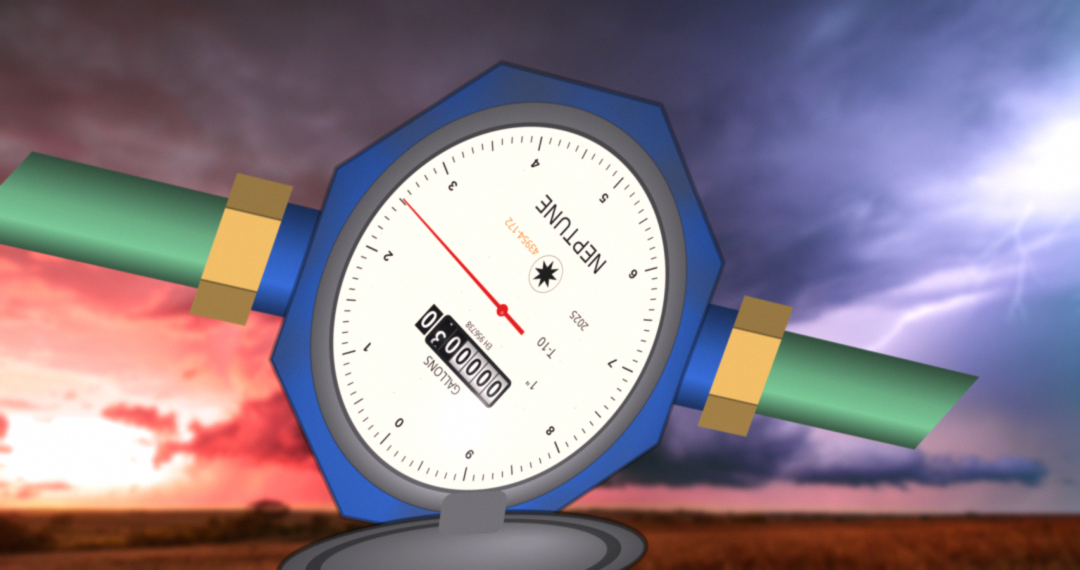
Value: value=32.5 unit=gal
